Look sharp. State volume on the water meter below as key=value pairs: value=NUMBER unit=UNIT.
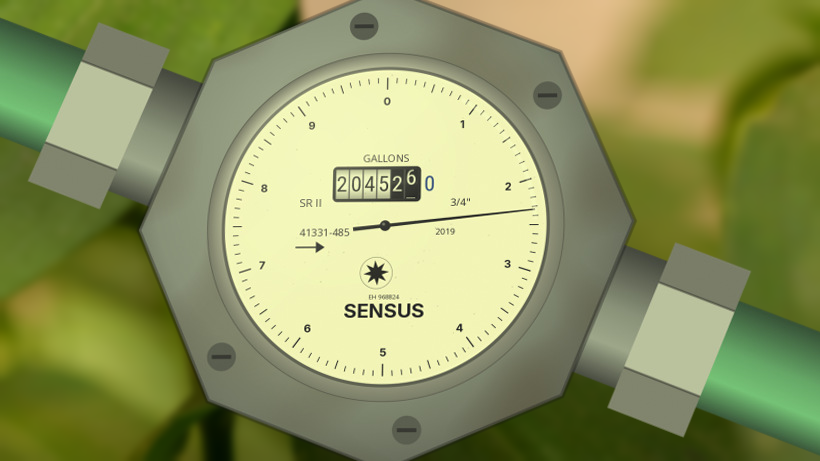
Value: value=2045262.3 unit=gal
